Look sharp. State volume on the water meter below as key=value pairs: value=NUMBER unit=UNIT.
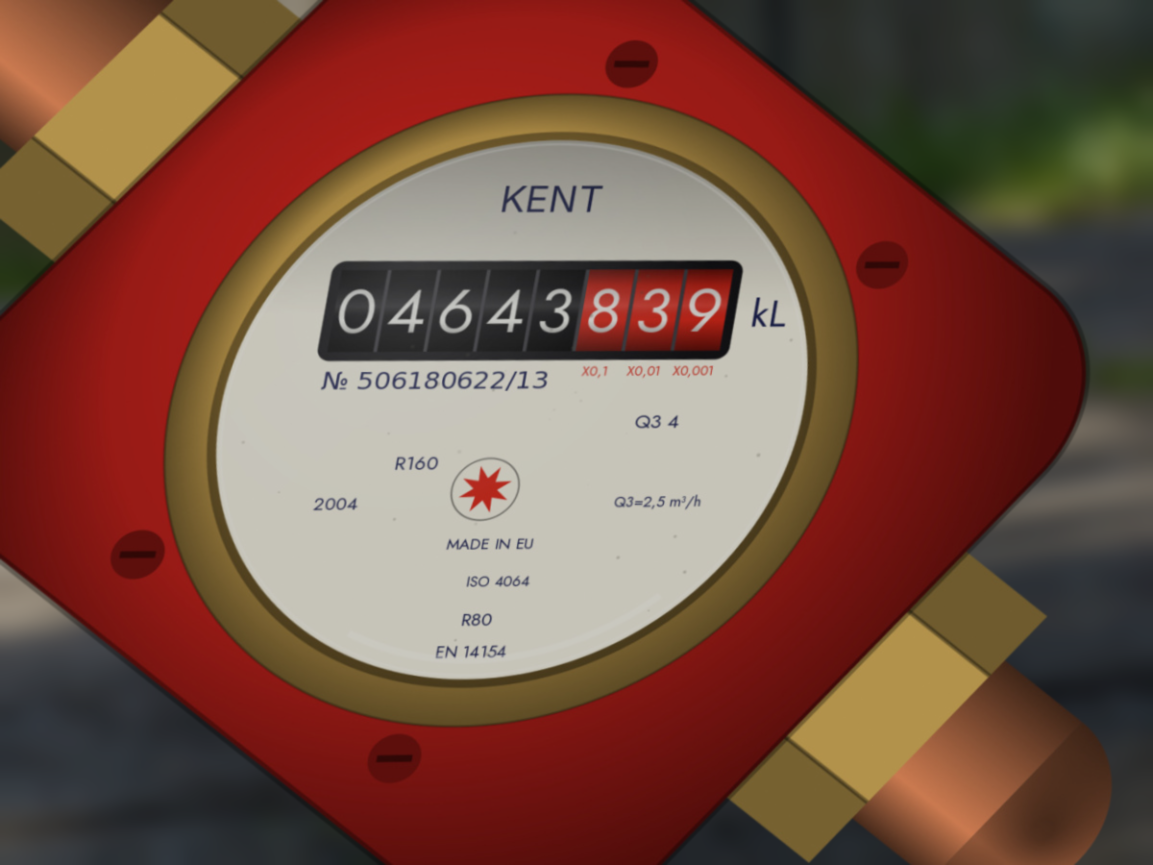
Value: value=4643.839 unit=kL
